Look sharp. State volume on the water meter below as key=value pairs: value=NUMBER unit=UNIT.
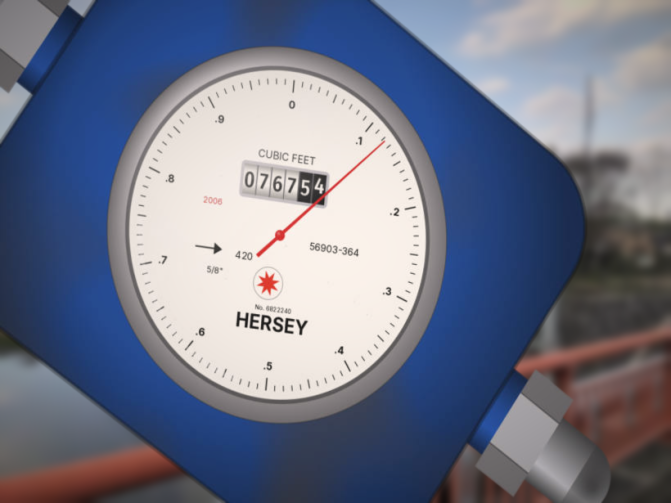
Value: value=76754.12 unit=ft³
